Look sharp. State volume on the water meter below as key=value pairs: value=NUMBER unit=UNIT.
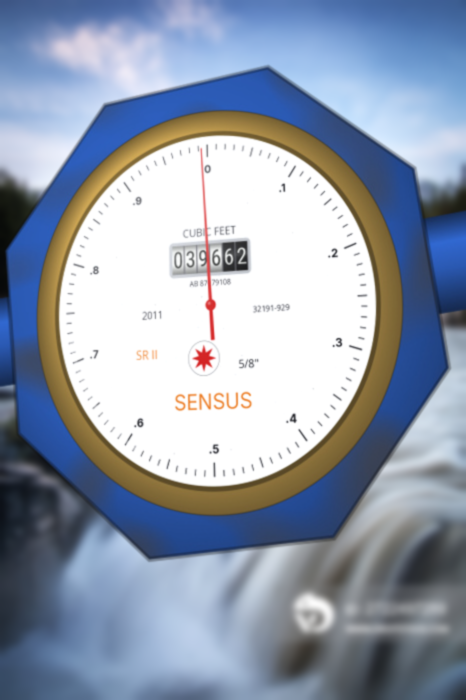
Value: value=39661.99 unit=ft³
